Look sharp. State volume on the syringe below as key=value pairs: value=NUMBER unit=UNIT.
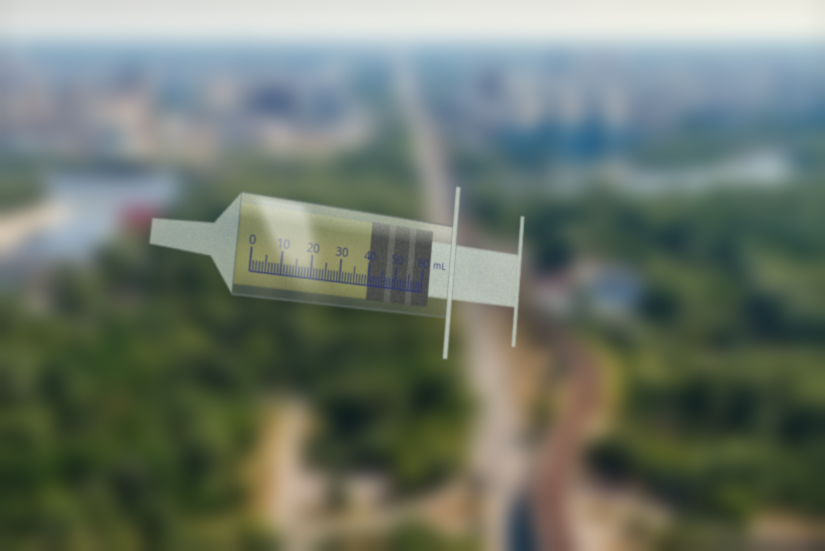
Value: value=40 unit=mL
